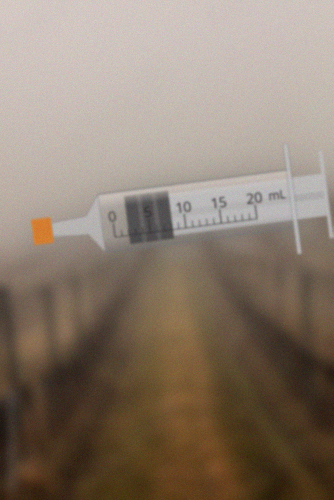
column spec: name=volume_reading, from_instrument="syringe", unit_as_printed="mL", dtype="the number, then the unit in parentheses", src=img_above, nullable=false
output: 2 (mL)
